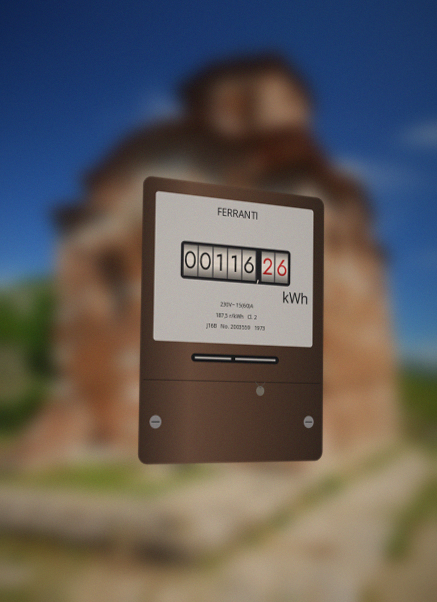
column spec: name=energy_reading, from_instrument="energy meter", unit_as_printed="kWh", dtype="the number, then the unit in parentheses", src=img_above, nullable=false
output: 116.26 (kWh)
